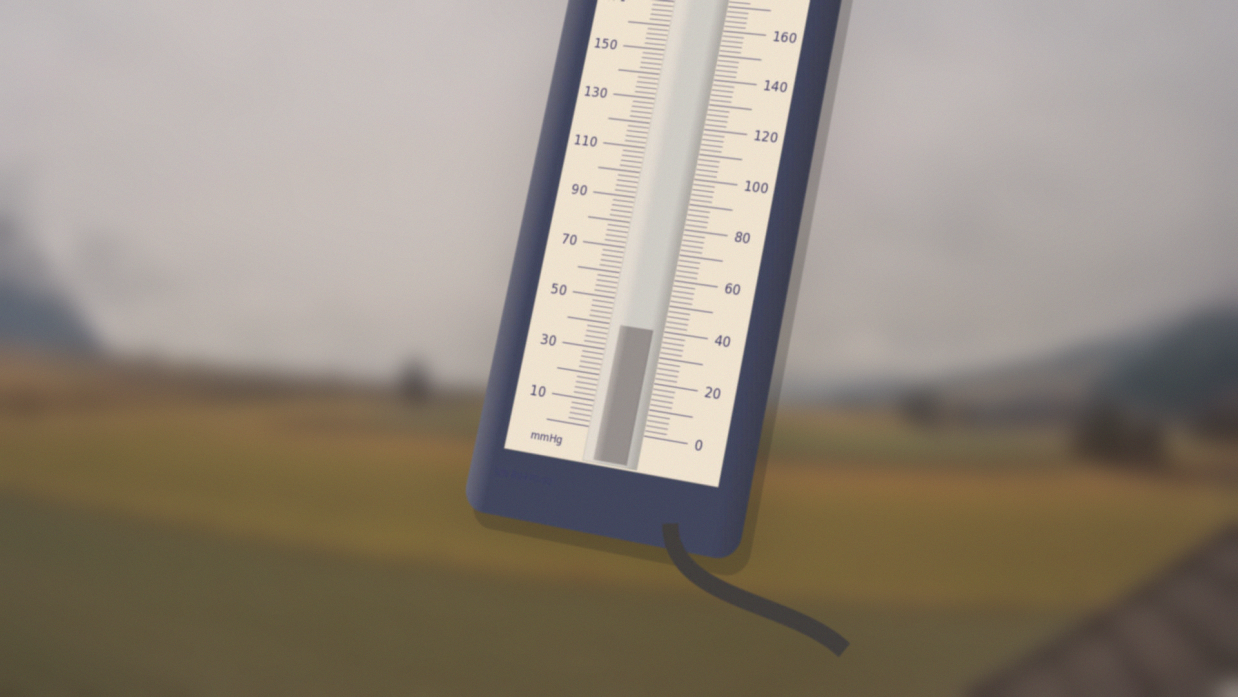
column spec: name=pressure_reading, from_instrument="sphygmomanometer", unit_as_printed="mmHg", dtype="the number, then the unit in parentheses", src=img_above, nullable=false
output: 40 (mmHg)
